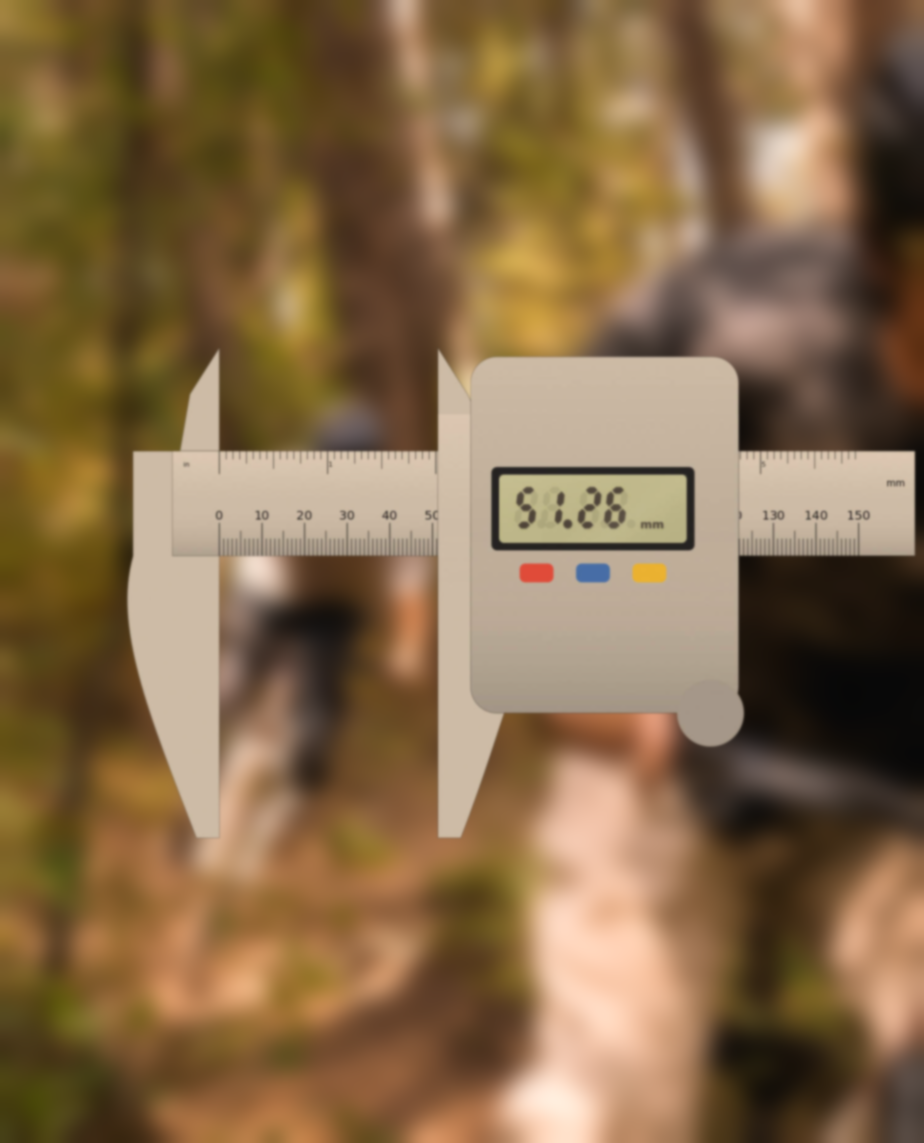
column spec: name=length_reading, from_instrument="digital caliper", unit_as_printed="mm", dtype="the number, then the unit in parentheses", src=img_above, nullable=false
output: 51.26 (mm)
